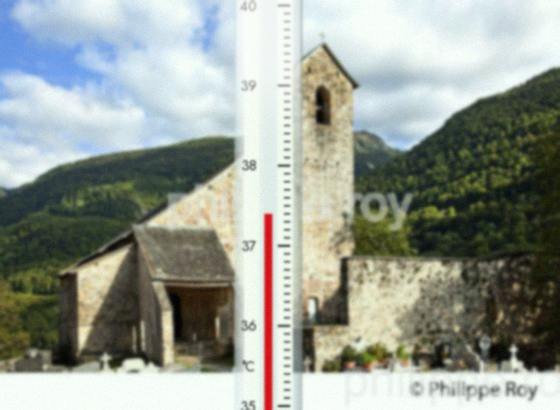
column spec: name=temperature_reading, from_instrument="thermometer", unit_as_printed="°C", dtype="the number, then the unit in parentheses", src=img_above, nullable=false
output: 37.4 (°C)
